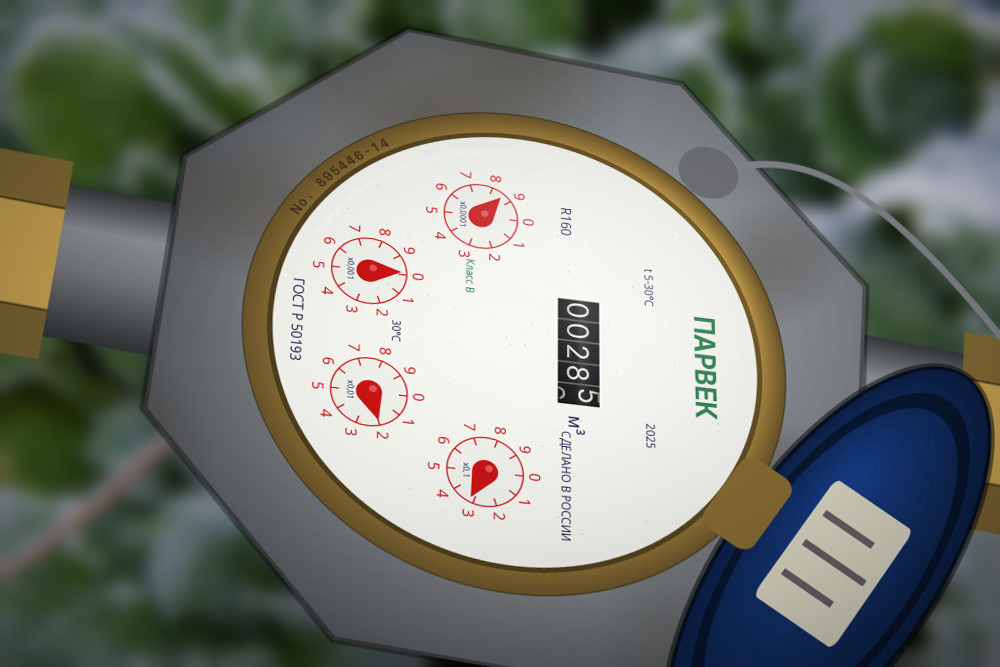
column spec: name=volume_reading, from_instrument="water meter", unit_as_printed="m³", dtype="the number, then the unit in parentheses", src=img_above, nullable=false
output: 285.3198 (m³)
